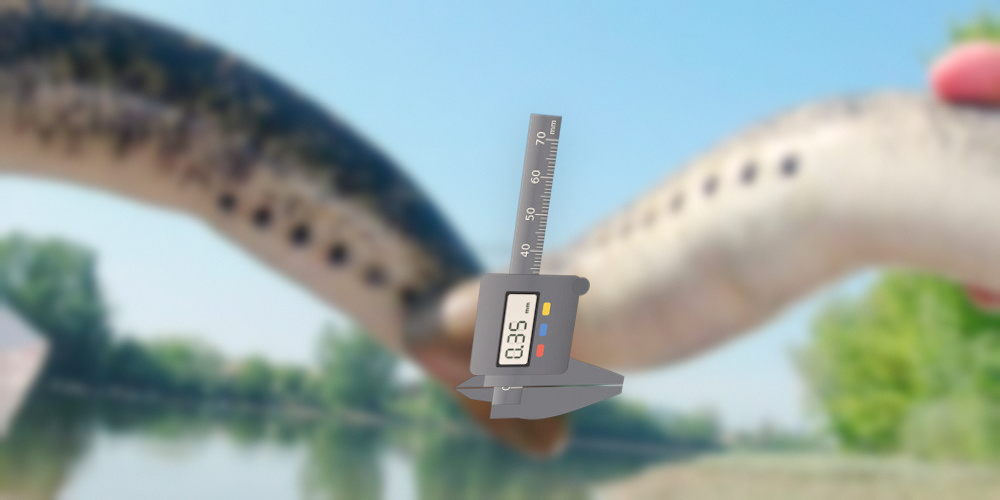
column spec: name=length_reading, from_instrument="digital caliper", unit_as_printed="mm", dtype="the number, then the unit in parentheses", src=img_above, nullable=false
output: 0.35 (mm)
